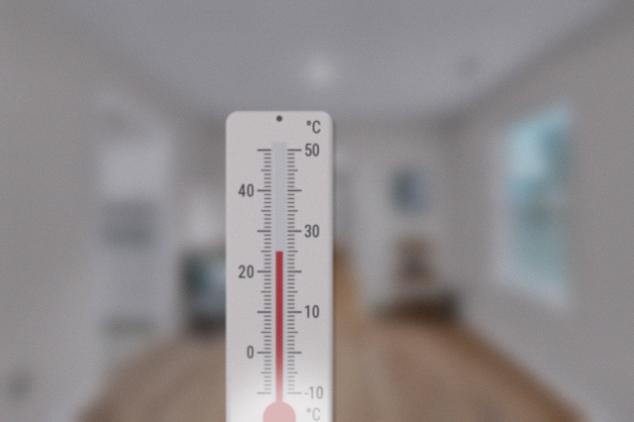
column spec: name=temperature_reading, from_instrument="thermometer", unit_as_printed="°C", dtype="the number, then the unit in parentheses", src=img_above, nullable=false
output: 25 (°C)
